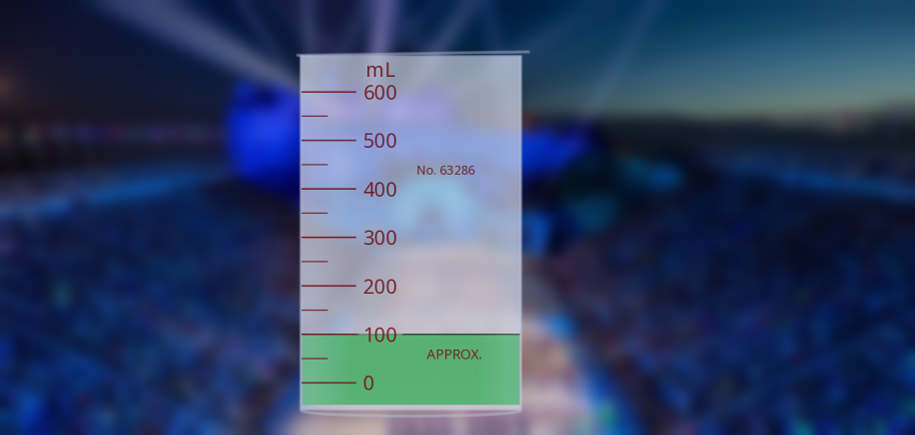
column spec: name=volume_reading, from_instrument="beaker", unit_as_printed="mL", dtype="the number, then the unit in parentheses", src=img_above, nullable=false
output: 100 (mL)
